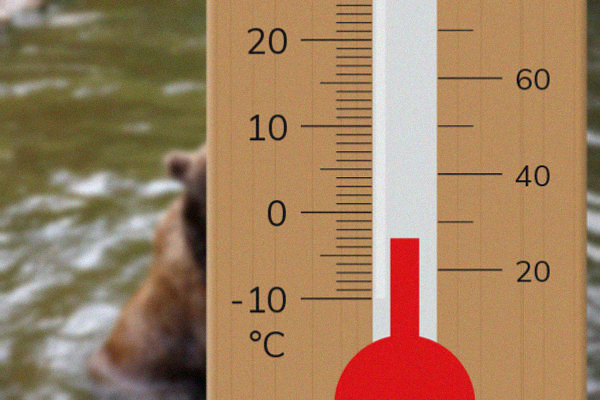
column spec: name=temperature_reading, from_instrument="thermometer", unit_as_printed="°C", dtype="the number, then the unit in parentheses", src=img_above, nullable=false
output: -3 (°C)
